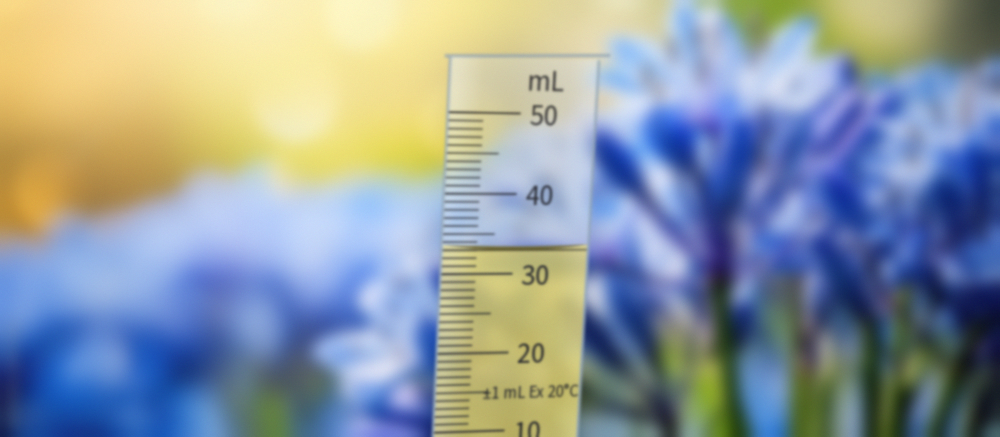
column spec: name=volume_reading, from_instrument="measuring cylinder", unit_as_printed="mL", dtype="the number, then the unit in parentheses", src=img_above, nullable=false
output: 33 (mL)
